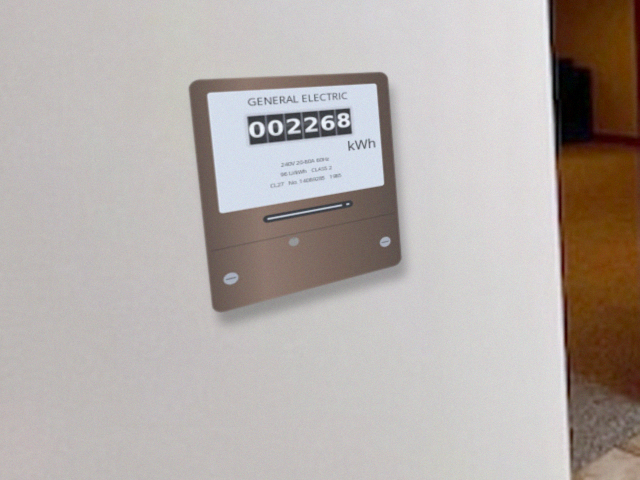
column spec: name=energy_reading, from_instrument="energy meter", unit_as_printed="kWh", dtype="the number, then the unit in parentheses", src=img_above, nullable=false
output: 2268 (kWh)
